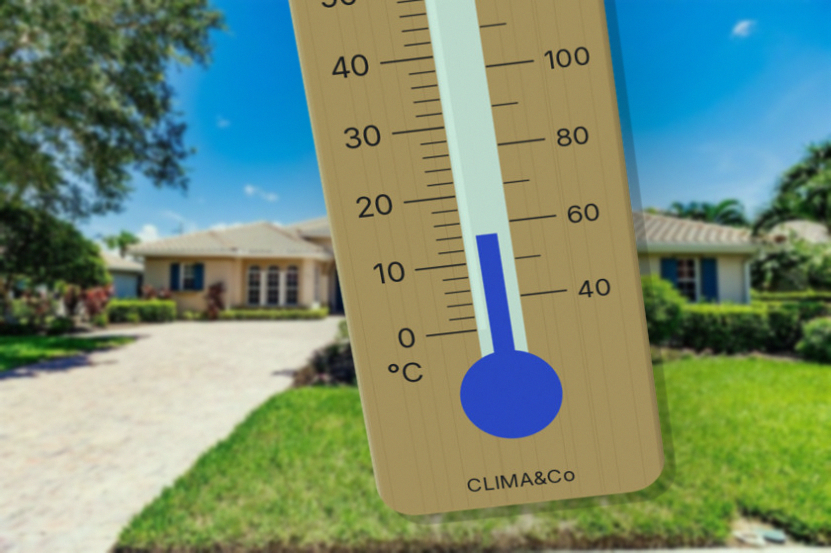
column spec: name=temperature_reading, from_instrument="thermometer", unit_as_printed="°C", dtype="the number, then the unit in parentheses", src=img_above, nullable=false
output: 14 (°C)
